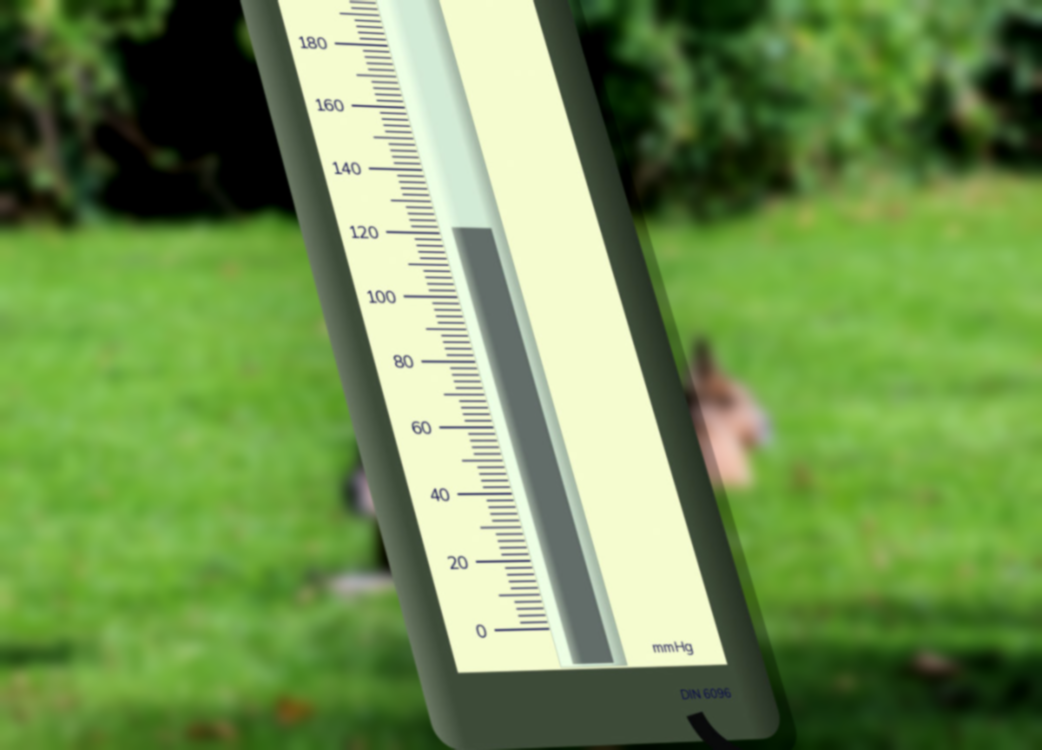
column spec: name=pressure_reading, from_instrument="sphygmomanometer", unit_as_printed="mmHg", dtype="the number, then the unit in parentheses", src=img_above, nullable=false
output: 122 (mmHg)
